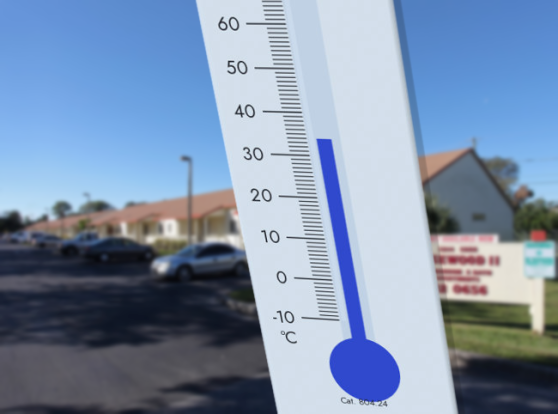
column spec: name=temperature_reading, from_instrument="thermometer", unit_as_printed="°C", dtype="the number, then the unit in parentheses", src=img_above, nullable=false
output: 34 (°C)
